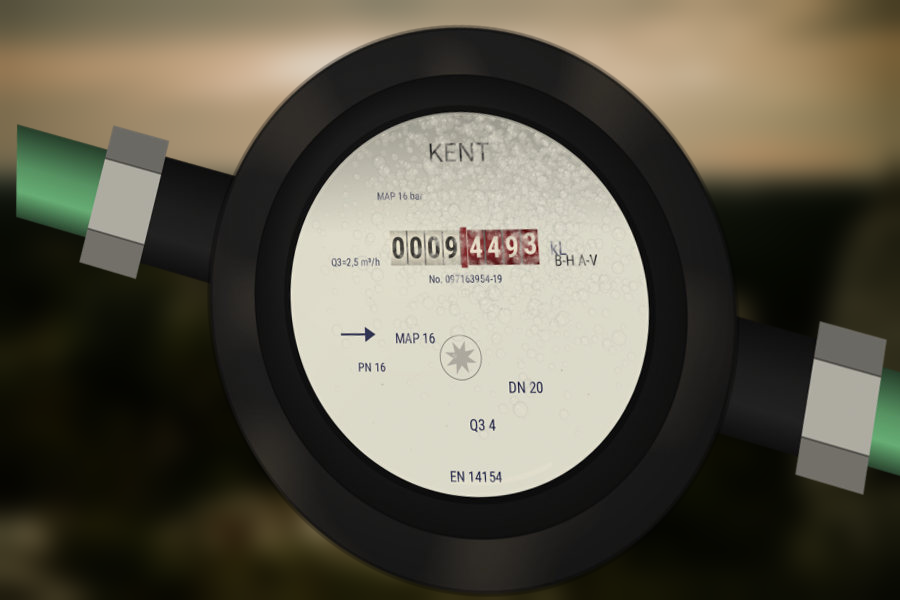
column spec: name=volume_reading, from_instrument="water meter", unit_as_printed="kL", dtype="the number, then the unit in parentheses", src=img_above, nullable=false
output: 9.4493 (kL)
